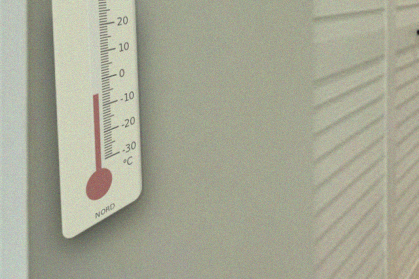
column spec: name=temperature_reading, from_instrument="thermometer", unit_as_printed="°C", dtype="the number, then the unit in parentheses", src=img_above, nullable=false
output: -5 (°C)
